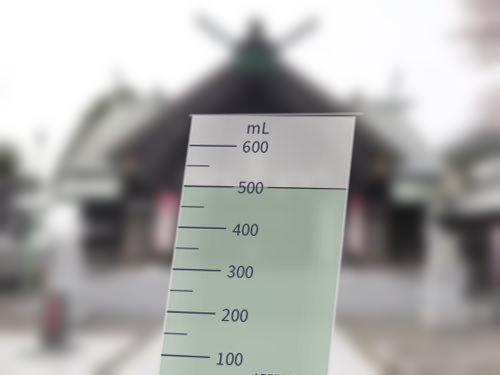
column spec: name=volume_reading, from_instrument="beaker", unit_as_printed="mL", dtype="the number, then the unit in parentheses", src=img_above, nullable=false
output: 500 (mL)
